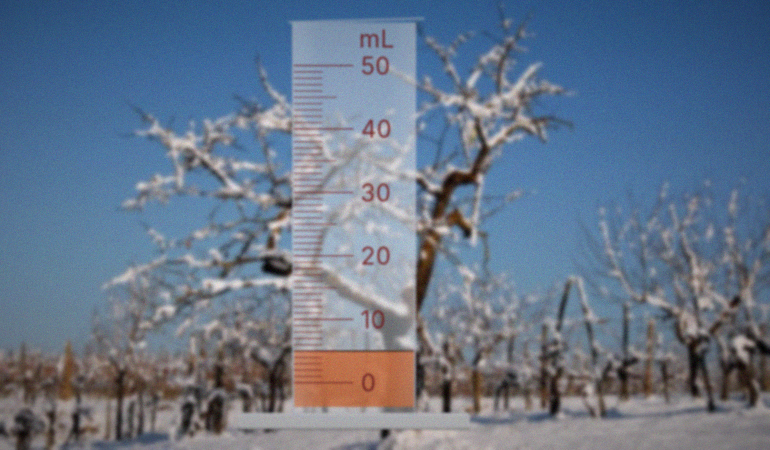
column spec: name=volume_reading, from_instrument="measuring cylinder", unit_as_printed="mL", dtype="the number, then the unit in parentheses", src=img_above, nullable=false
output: 5 (mL)
